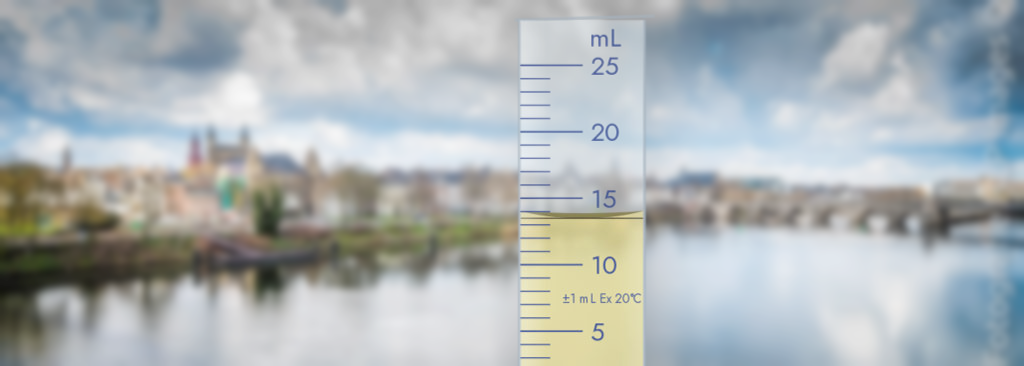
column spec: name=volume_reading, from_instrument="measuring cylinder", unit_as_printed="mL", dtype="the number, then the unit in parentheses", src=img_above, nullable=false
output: 13.5 (mL)
